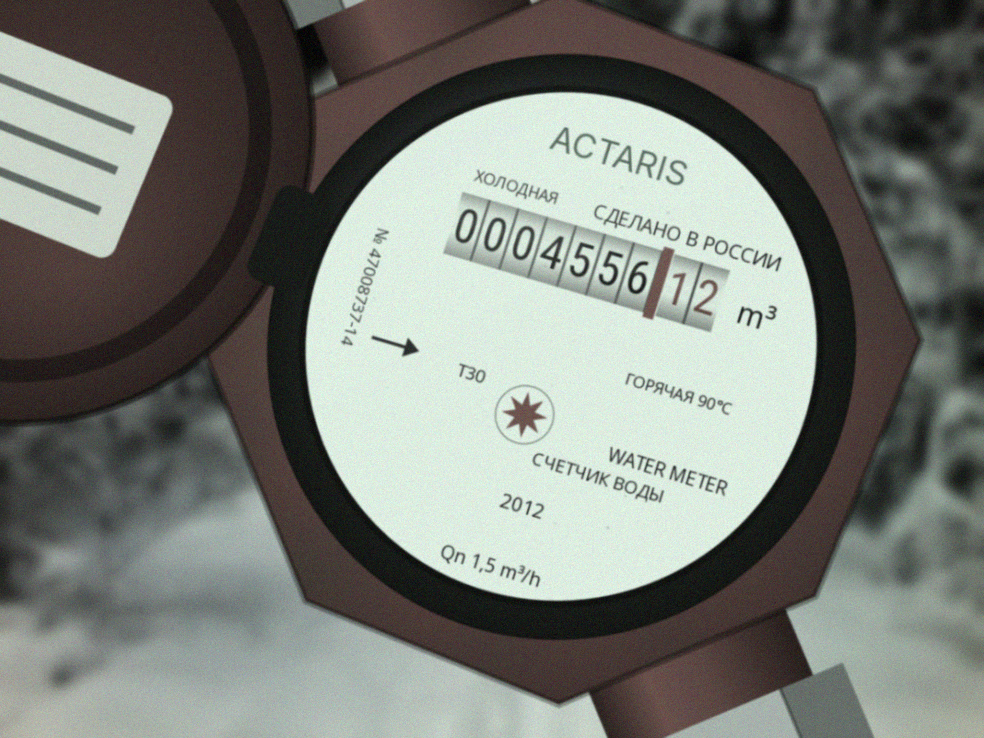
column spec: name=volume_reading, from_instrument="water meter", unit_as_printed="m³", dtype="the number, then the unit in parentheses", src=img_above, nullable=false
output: 4556.12 (m³)
